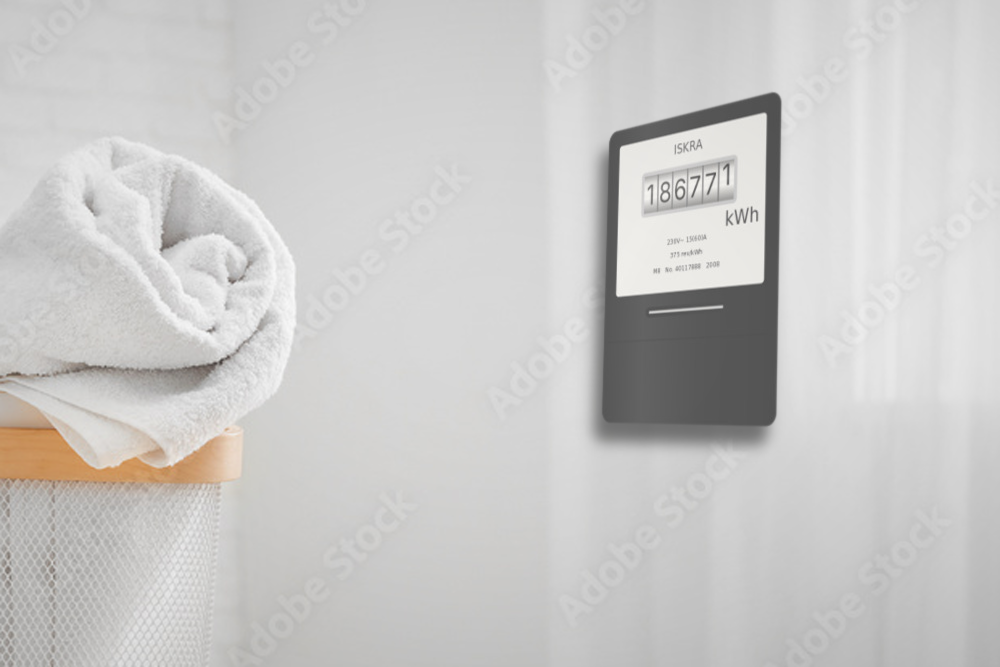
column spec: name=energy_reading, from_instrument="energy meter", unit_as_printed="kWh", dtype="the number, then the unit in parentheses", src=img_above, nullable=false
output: 186771 (kWh)
